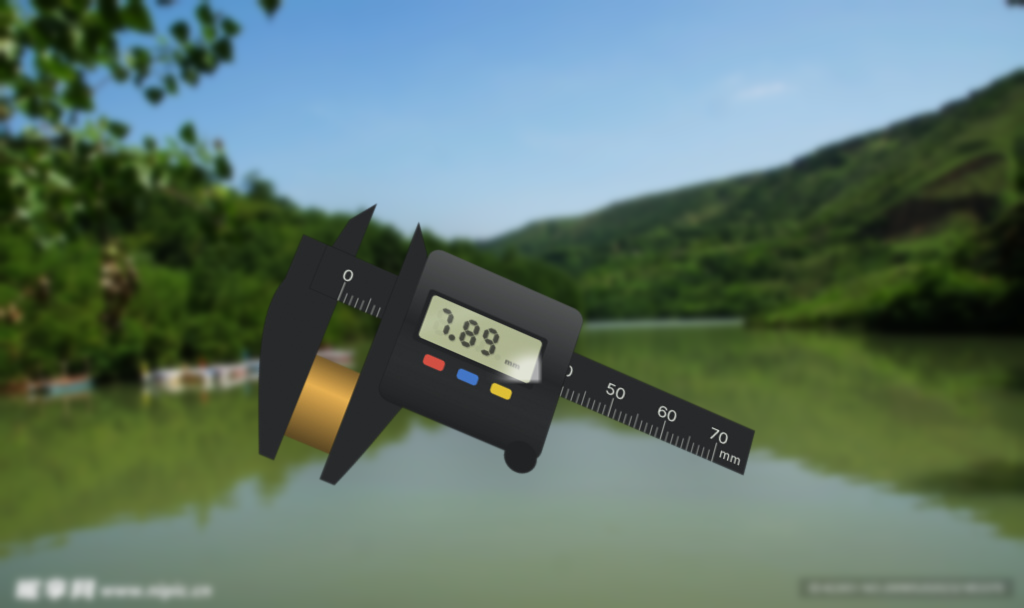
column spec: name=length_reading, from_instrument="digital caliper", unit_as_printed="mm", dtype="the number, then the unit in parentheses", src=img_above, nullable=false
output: 7.89 (mm)
